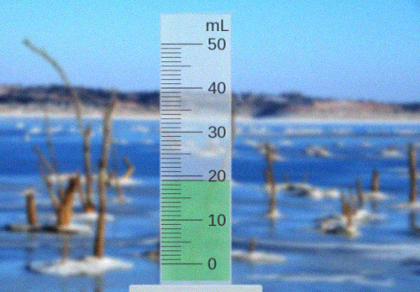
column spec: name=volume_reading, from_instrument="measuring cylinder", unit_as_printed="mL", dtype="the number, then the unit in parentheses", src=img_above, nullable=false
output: 19 (mL)
